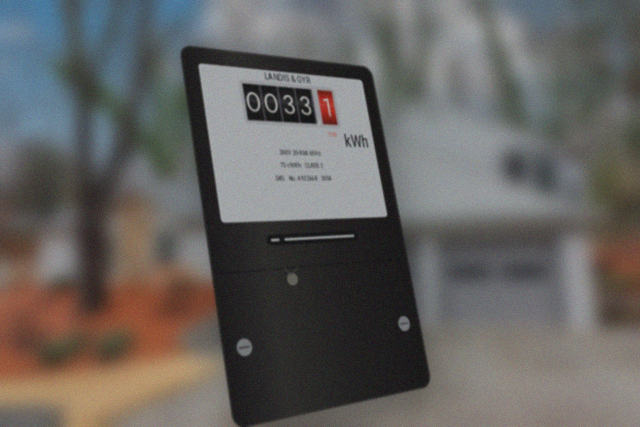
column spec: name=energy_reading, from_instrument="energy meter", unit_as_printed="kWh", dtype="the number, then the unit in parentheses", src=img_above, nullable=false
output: 33.1 (kWh)
